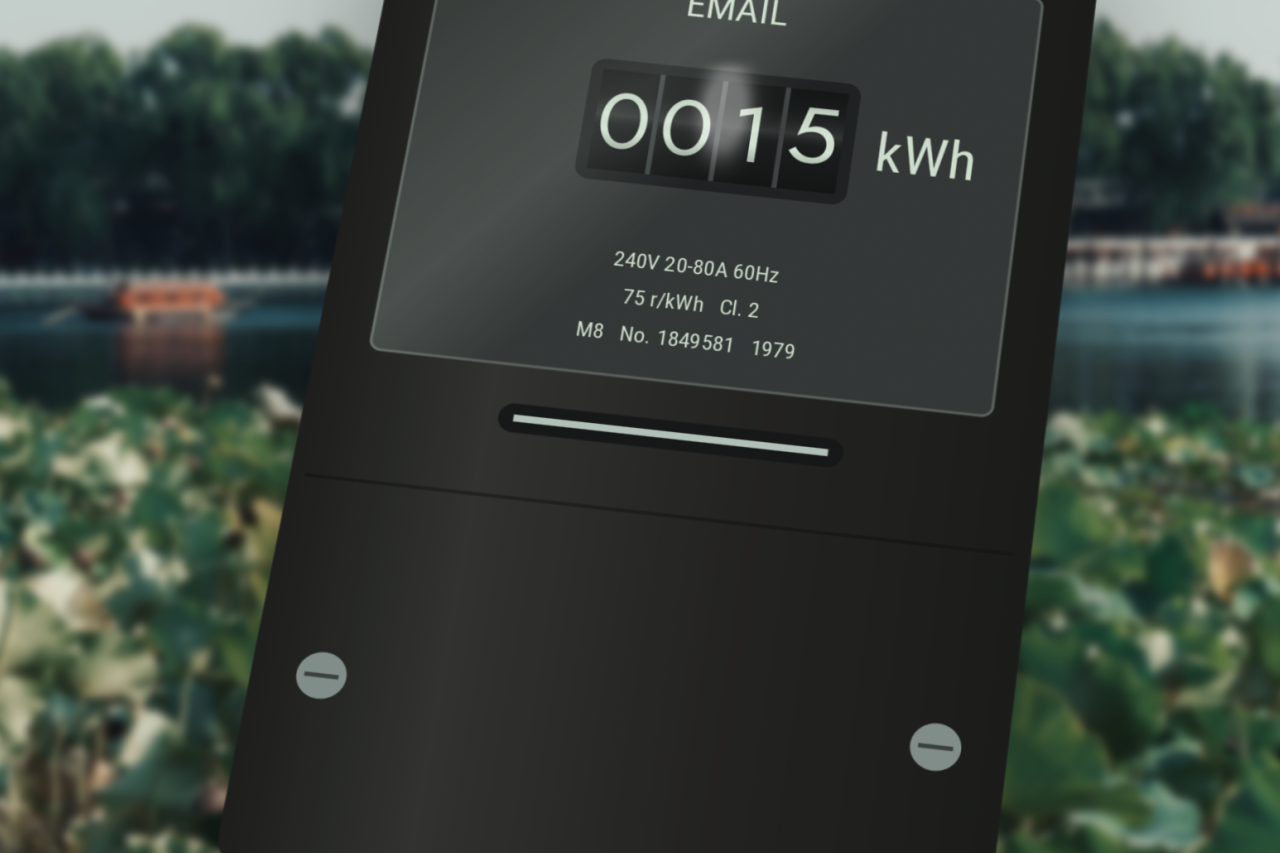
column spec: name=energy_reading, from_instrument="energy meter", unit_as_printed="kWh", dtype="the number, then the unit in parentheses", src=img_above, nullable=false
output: 15 (kWh)
